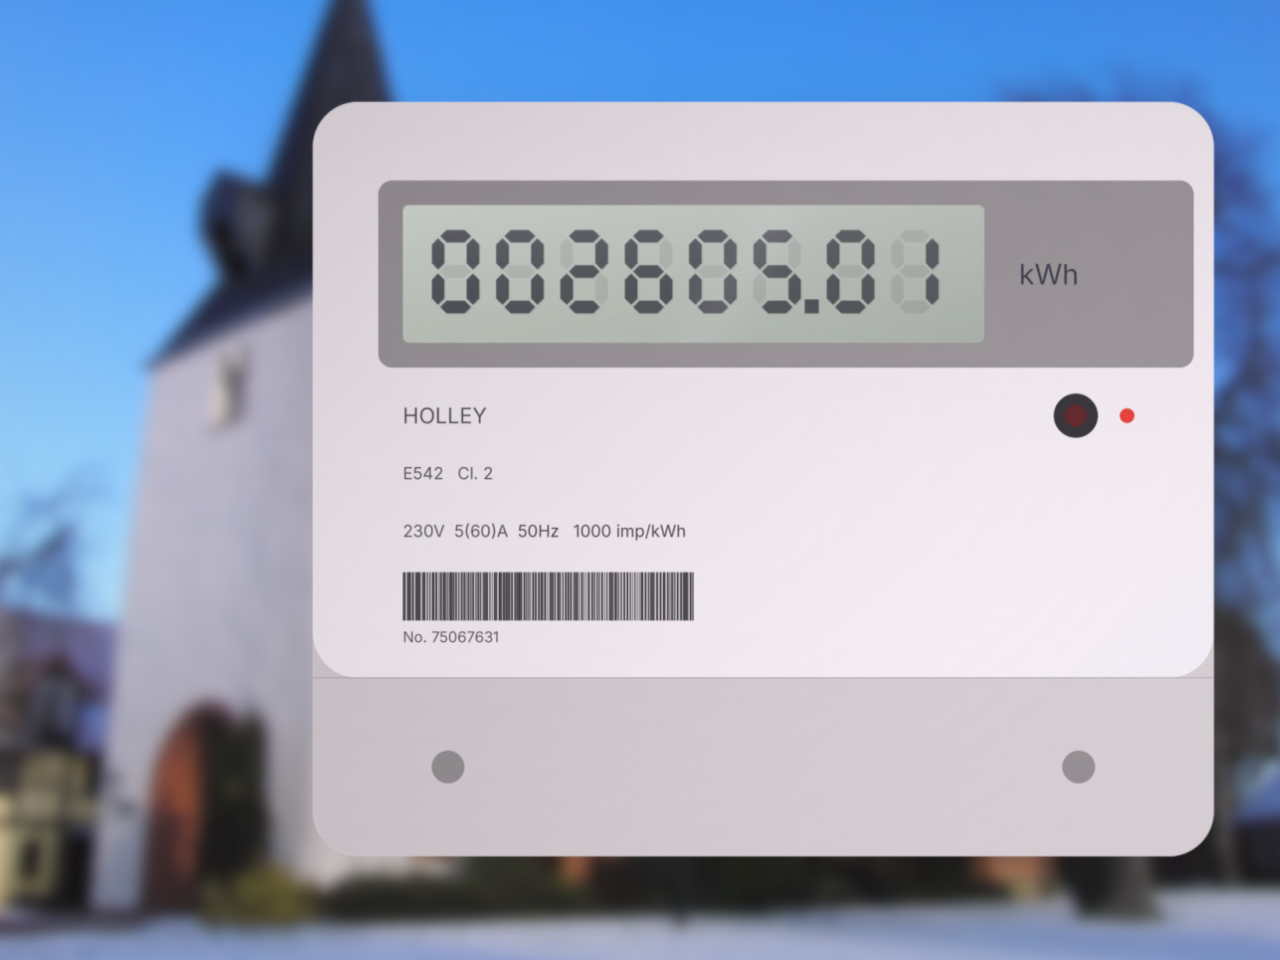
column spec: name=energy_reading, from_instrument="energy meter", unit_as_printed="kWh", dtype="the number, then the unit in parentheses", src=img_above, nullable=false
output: 2605.01 (kWh)
